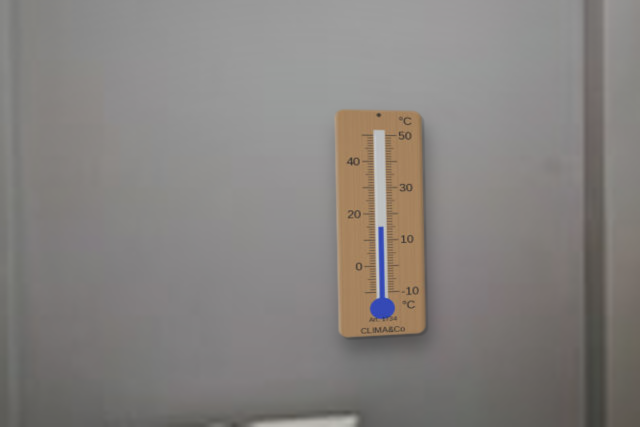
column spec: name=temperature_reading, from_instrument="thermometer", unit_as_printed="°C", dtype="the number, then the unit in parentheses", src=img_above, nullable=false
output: 15 (°C)
